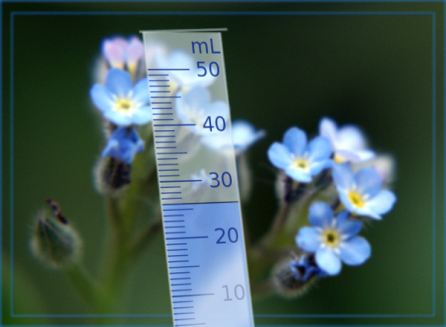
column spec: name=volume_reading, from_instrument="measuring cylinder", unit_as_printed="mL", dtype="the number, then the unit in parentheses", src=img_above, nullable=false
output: 26 (mL)
